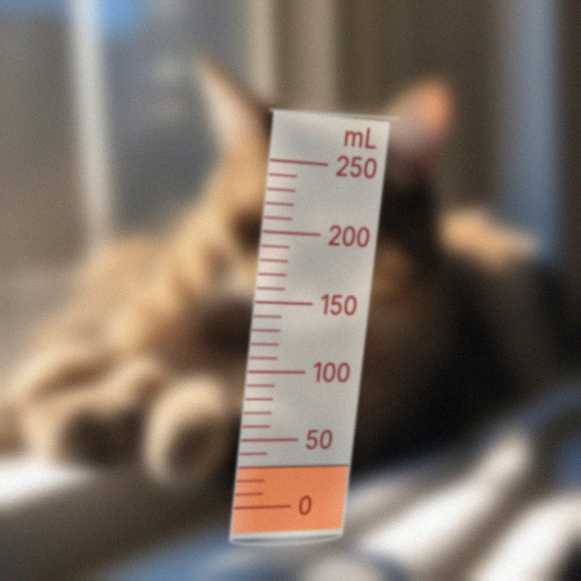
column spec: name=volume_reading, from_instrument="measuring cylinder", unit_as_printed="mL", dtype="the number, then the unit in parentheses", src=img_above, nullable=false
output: 30 (mL)
